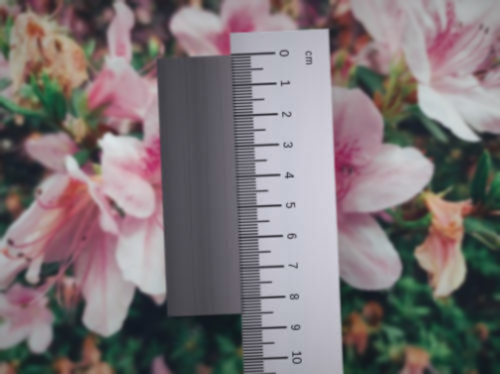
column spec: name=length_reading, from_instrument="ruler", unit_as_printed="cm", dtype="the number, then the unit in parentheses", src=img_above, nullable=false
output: 8.5 (cm)
